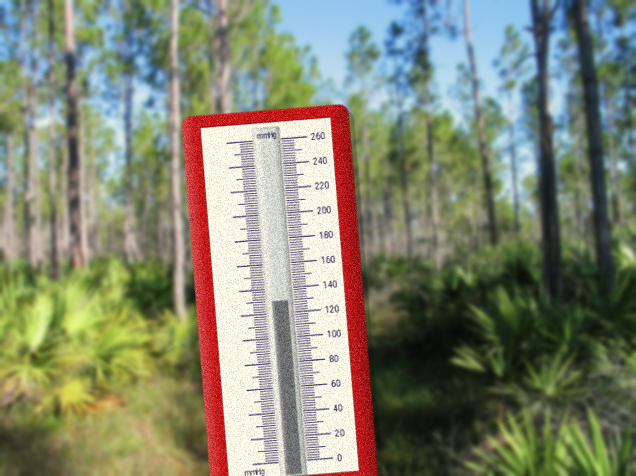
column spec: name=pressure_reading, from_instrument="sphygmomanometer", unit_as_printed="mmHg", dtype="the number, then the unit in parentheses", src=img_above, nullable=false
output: 130 (mmHg)
